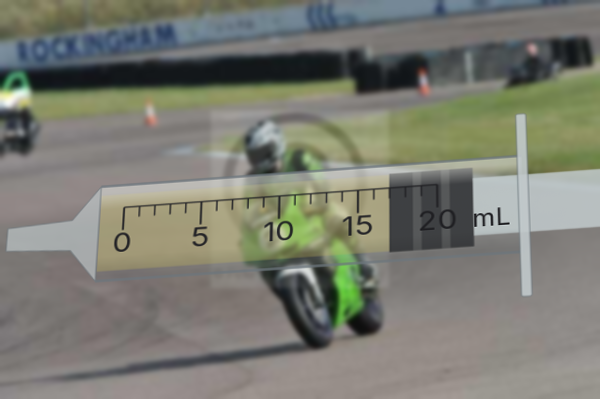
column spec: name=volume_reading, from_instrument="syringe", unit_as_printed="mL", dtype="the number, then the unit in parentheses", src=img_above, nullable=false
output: 17 (mL)
